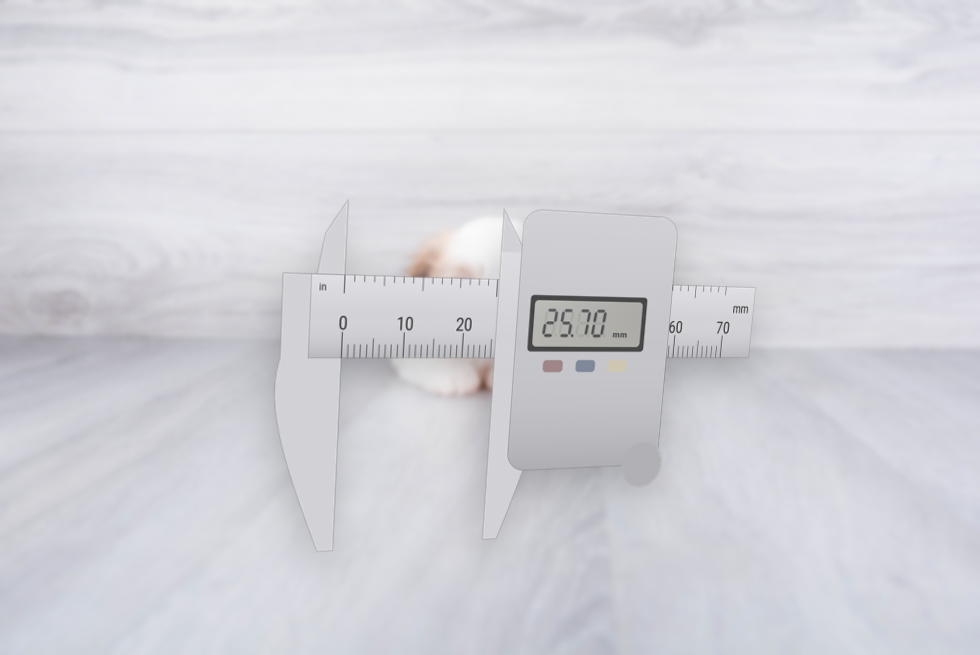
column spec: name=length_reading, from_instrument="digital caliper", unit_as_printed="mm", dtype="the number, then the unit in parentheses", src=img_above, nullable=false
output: 25.70 (mm)
